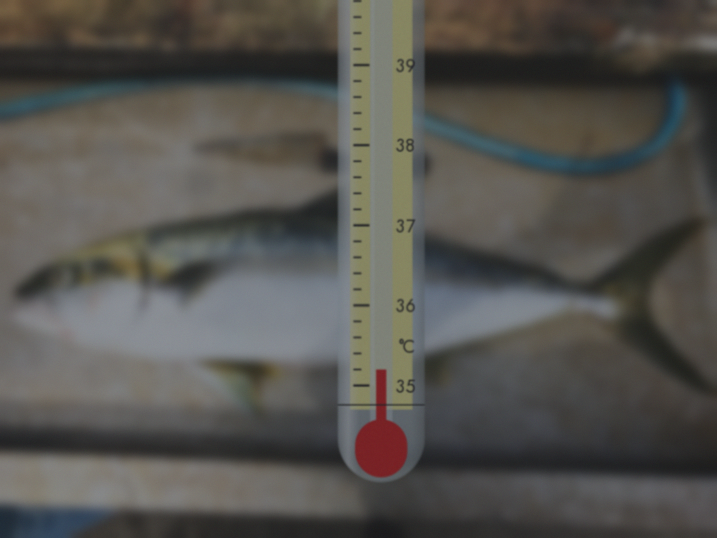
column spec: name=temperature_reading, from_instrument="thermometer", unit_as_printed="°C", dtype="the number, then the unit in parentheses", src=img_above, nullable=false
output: 35.2 (°C)
